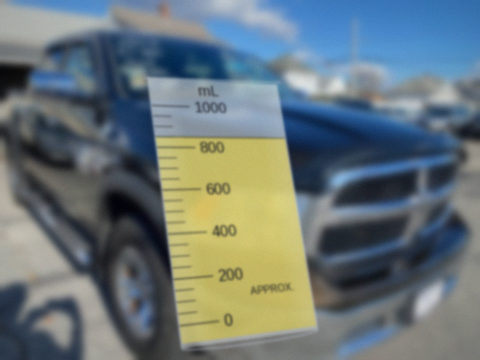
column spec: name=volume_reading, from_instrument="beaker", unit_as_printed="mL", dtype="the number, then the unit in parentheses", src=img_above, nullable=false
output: 850 (mL)
